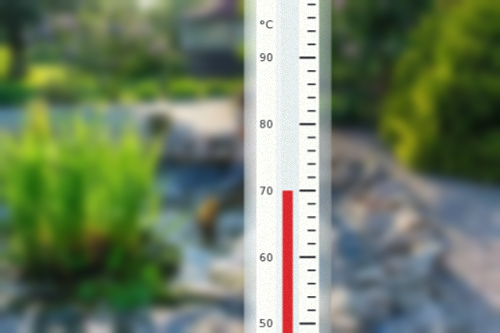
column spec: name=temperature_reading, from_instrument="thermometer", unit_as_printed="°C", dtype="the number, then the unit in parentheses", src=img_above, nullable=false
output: 70 (°C)
